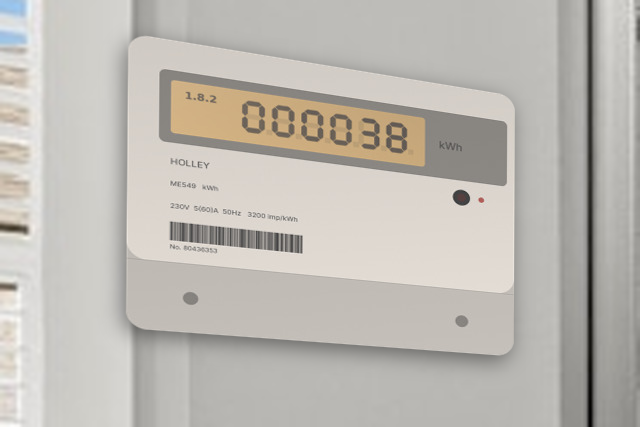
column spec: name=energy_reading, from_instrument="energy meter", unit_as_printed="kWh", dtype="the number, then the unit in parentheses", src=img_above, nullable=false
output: 38 (kWh)
